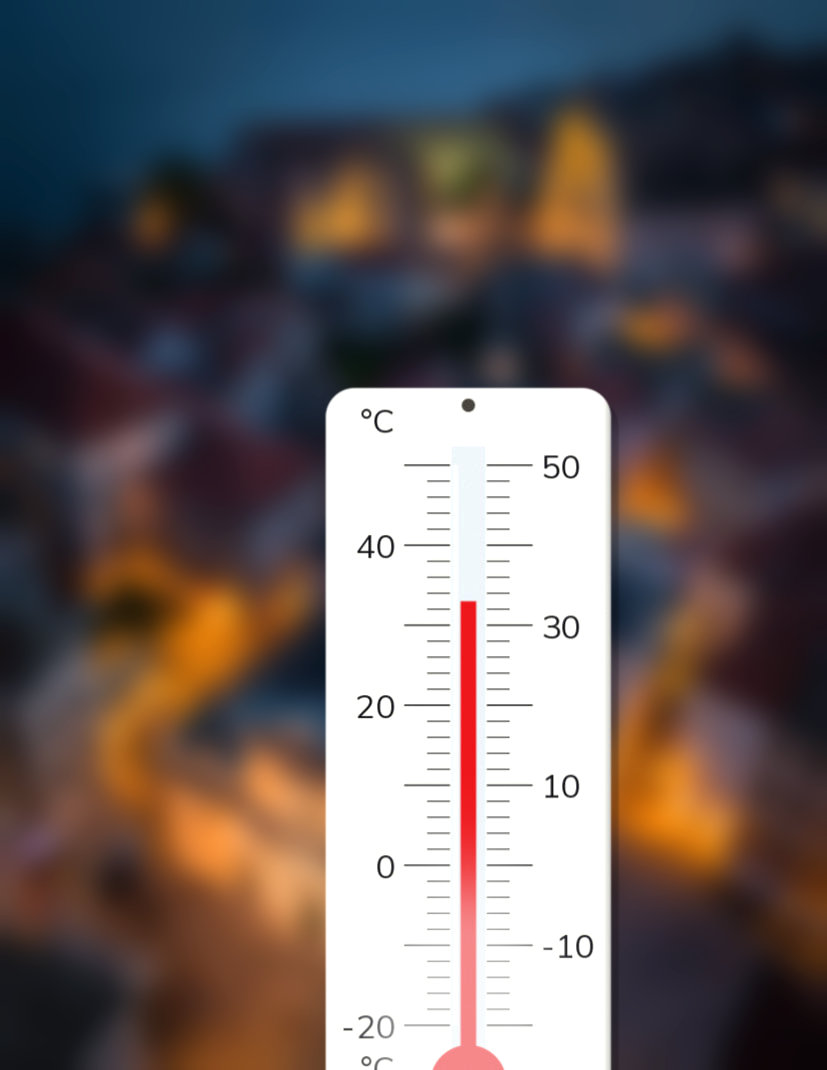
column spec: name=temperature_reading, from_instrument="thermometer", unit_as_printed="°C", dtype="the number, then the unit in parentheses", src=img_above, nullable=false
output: 33 (°C)
